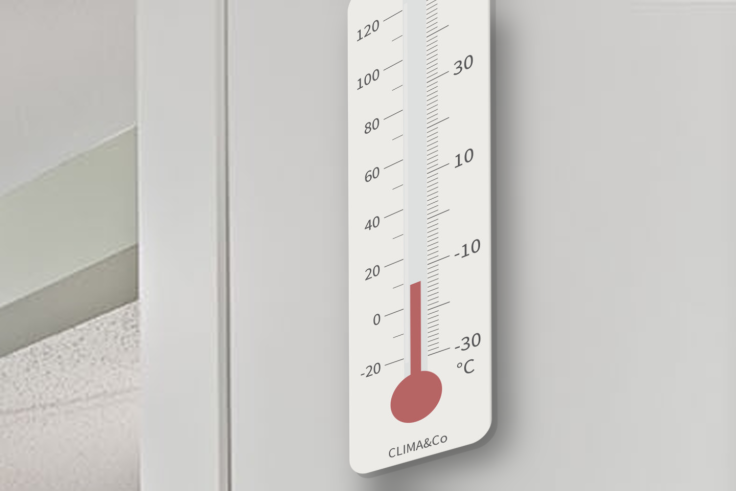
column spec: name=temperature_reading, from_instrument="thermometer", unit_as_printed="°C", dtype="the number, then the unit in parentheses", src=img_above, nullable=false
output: -13 (°C)
